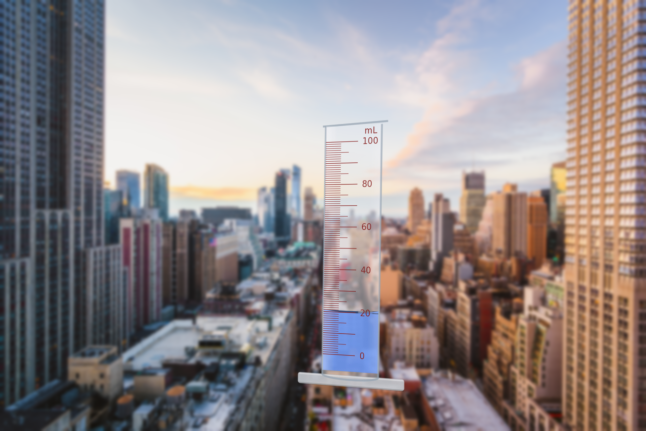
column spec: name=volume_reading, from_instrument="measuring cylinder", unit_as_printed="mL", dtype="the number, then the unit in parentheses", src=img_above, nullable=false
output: 20 (mL)
